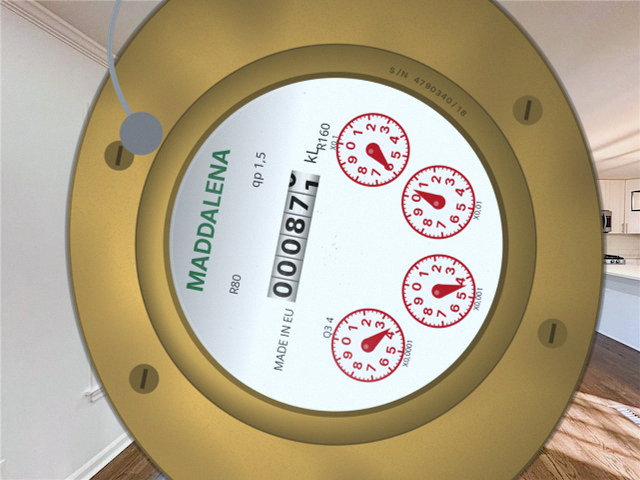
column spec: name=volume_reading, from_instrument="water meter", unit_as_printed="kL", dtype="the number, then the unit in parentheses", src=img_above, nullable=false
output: 870.6043 (kL)
